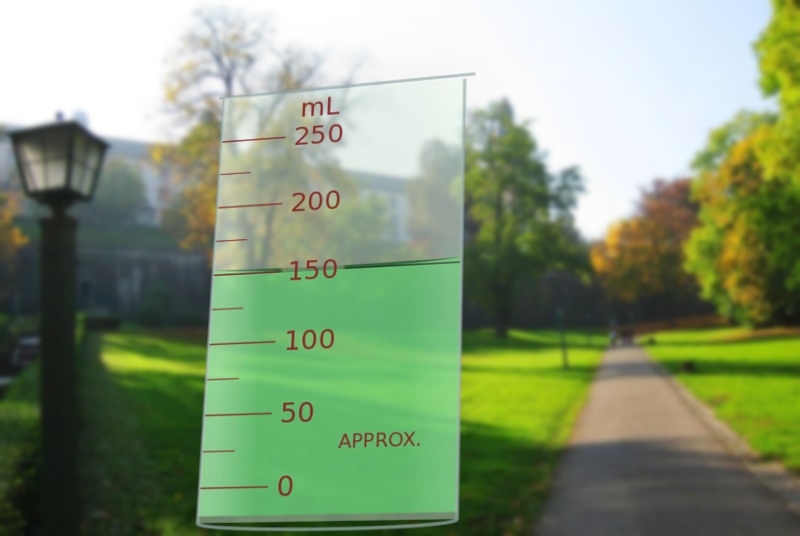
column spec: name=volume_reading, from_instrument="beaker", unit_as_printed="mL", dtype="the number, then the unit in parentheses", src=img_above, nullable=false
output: 150 (mL)
